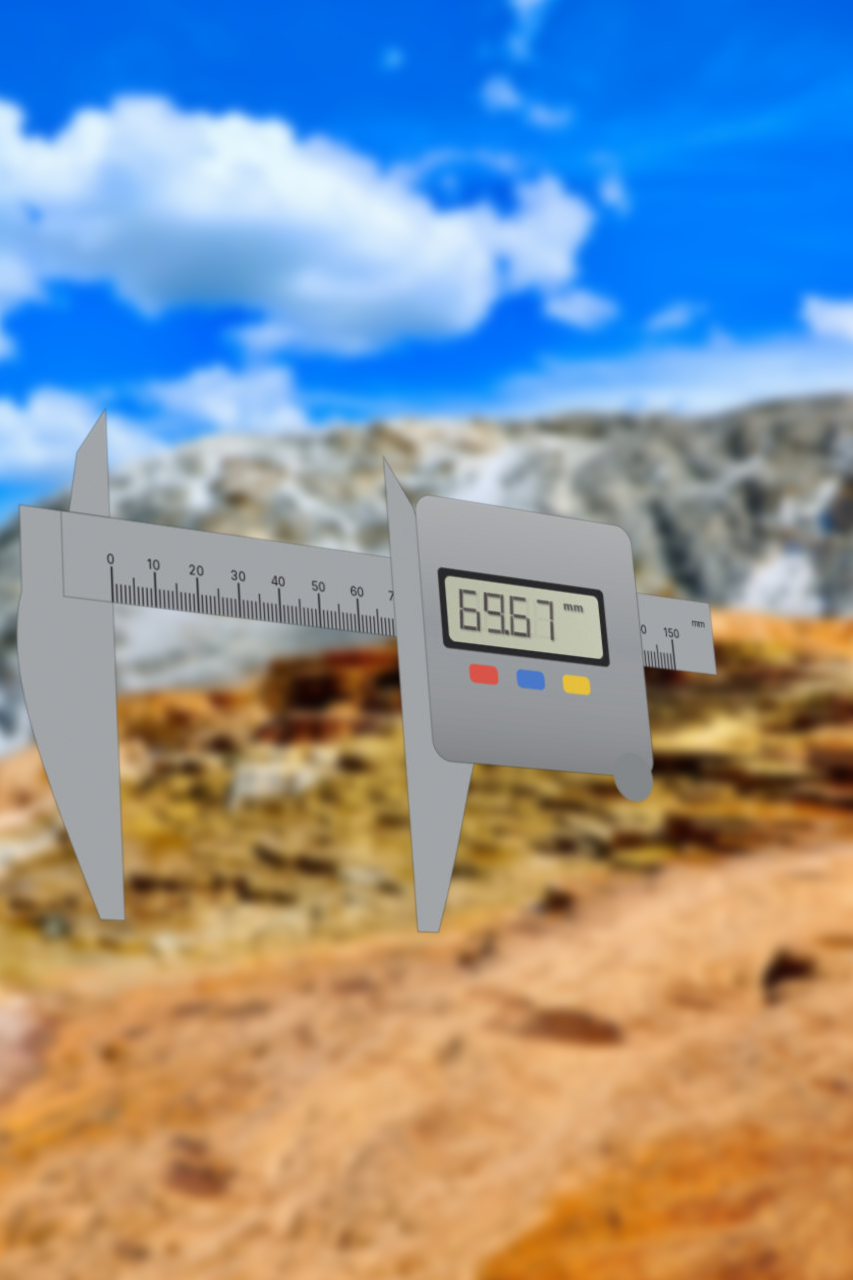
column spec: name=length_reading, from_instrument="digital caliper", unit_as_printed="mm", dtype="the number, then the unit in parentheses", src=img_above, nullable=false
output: 69.67 (mm)
